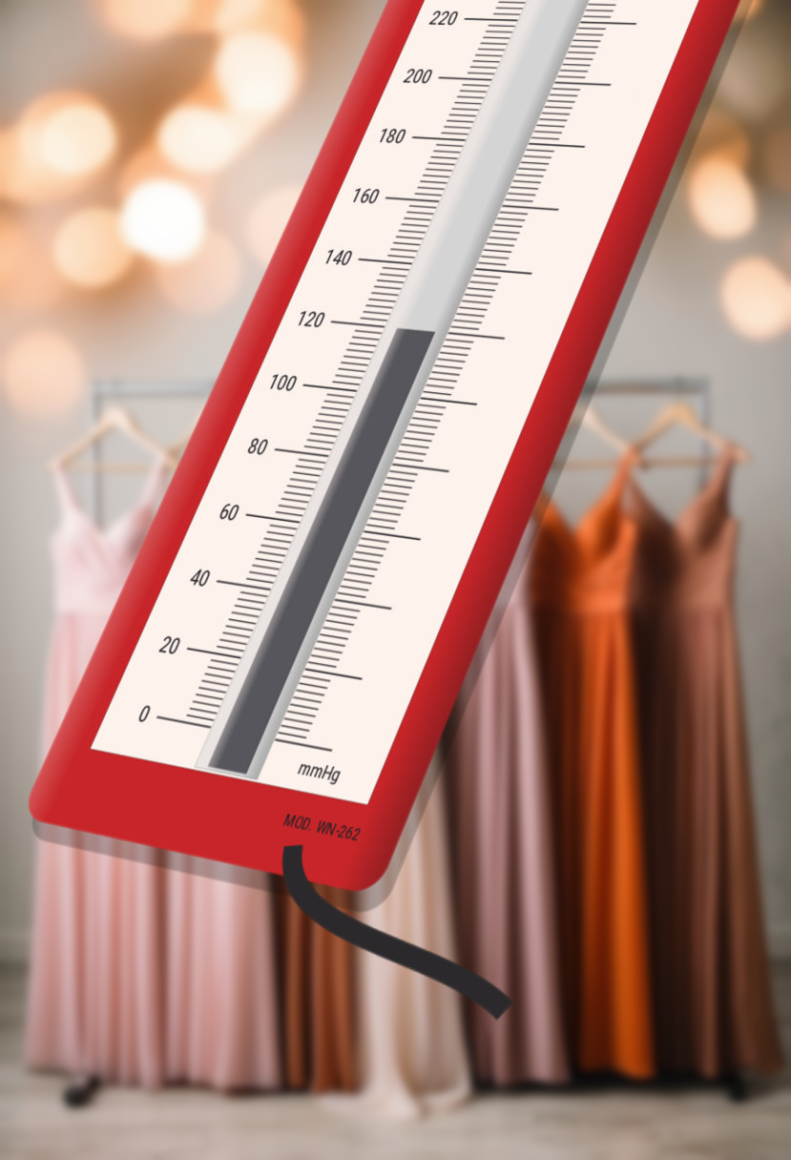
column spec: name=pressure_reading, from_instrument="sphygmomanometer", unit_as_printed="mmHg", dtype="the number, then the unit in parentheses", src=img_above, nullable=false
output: 120 (mmHg)
